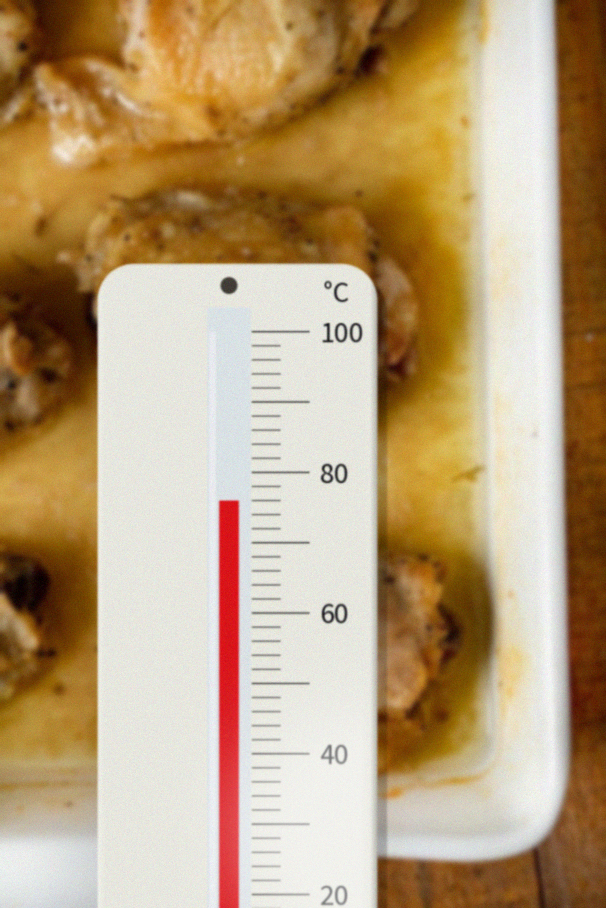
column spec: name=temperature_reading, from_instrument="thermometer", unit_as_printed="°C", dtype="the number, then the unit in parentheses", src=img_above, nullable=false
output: 76 (°C)
